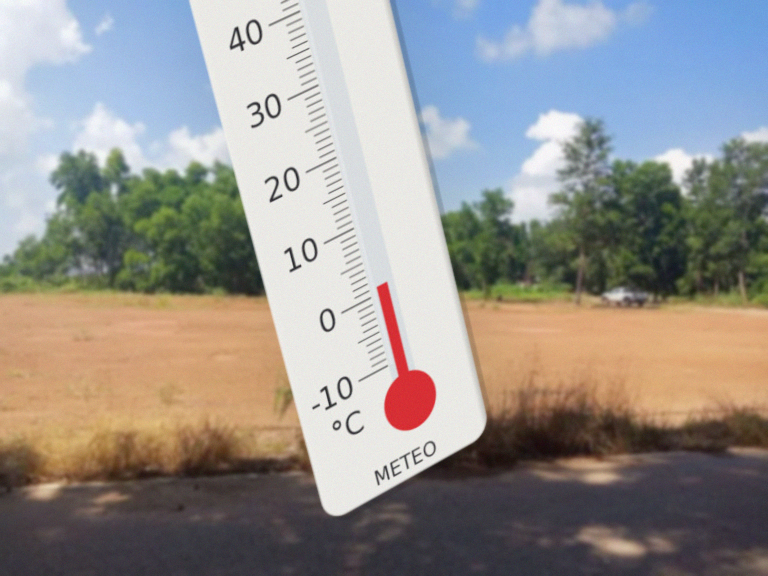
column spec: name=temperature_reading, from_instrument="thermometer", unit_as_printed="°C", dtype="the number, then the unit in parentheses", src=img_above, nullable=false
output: 1 (°C)
